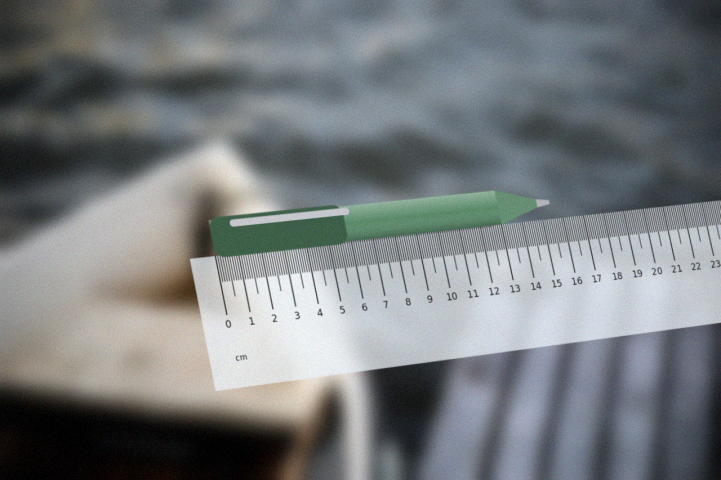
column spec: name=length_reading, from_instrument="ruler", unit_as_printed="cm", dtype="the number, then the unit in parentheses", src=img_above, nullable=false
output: 15.5 (cm)
